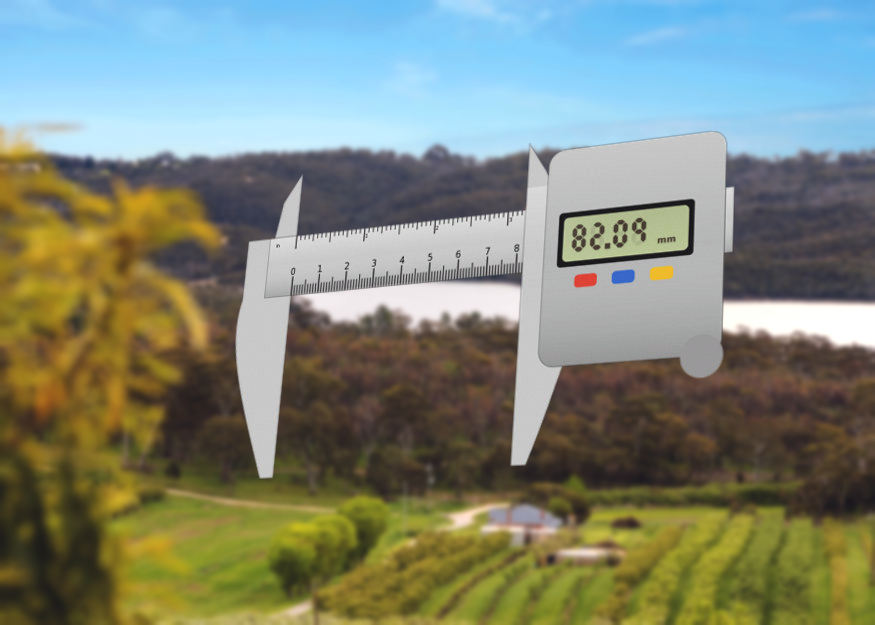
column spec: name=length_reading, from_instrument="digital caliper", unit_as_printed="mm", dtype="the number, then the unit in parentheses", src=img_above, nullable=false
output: 82.09 (mm)
